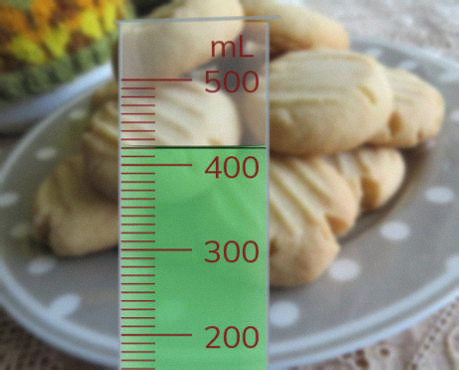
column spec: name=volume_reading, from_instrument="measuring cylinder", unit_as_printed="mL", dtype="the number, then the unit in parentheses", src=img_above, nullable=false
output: 420 (mL)
